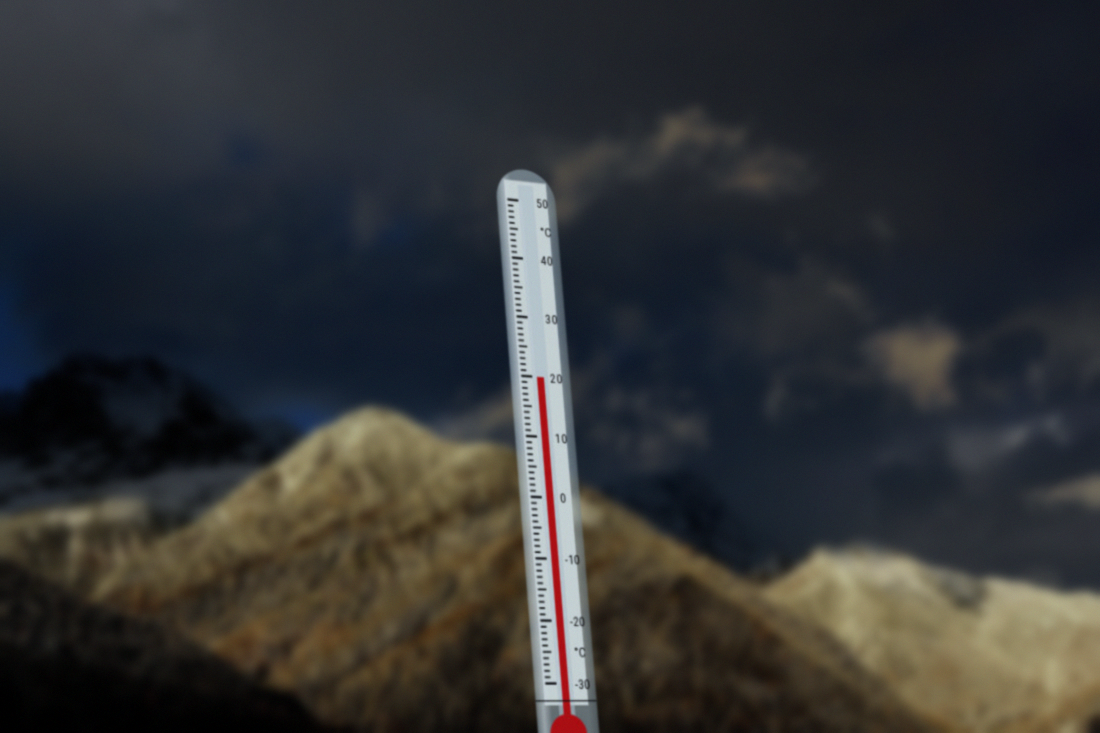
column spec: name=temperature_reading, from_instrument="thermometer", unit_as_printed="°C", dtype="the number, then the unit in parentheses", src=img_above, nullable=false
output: 20 (°C)
